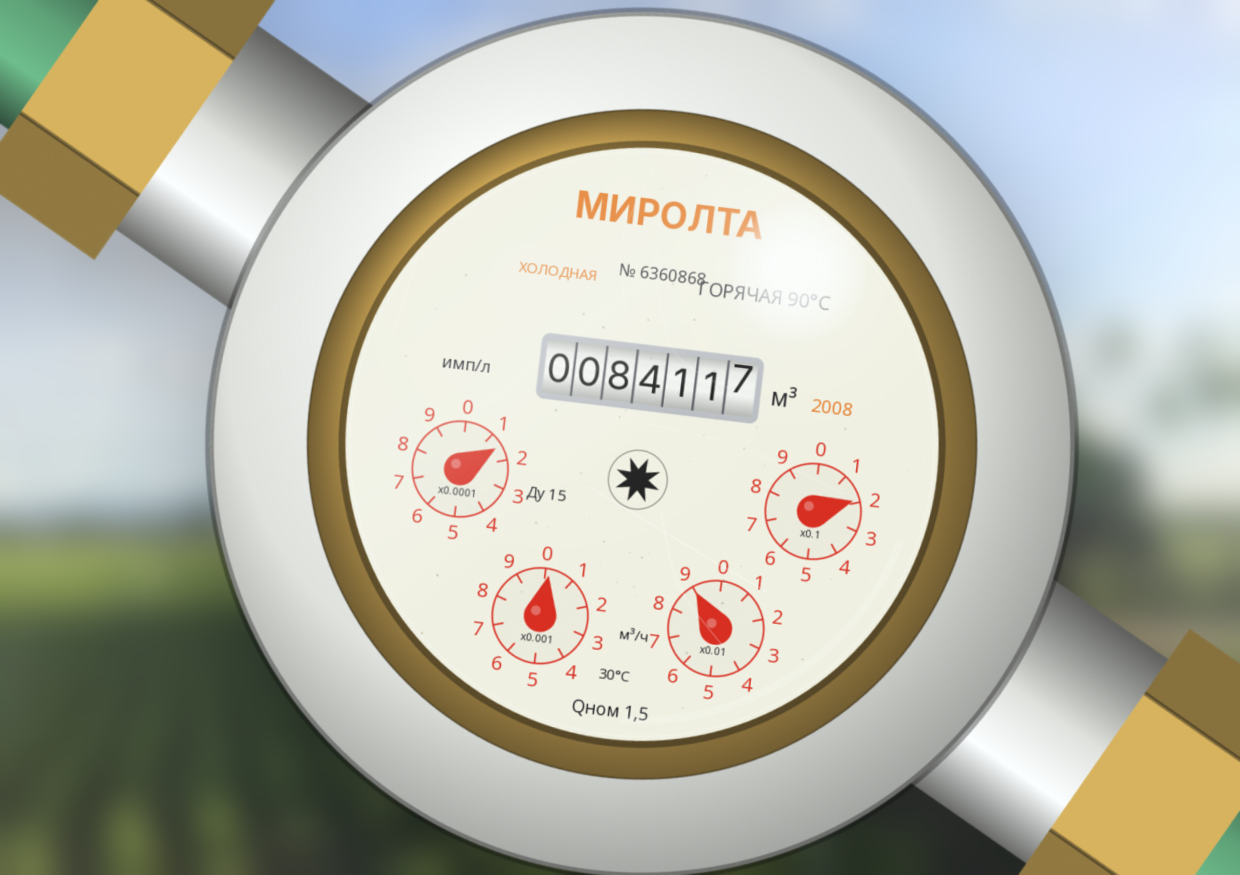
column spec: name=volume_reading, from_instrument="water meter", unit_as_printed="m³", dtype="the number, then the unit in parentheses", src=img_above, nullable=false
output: 84117.1901 (m³)
